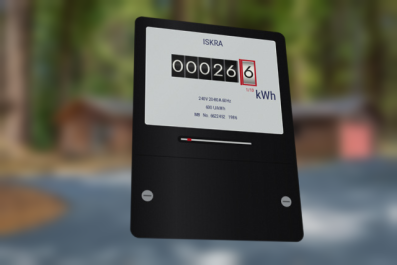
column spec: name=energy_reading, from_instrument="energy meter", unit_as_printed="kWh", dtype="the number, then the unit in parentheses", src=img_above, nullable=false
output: 26.6 (kWh)
